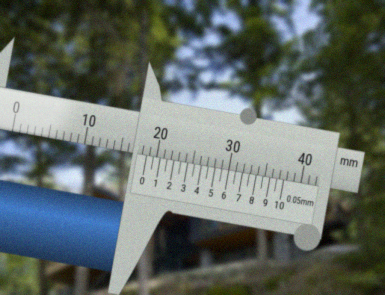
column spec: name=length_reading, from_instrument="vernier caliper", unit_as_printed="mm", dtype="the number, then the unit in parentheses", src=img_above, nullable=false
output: 18.6 (mm)
